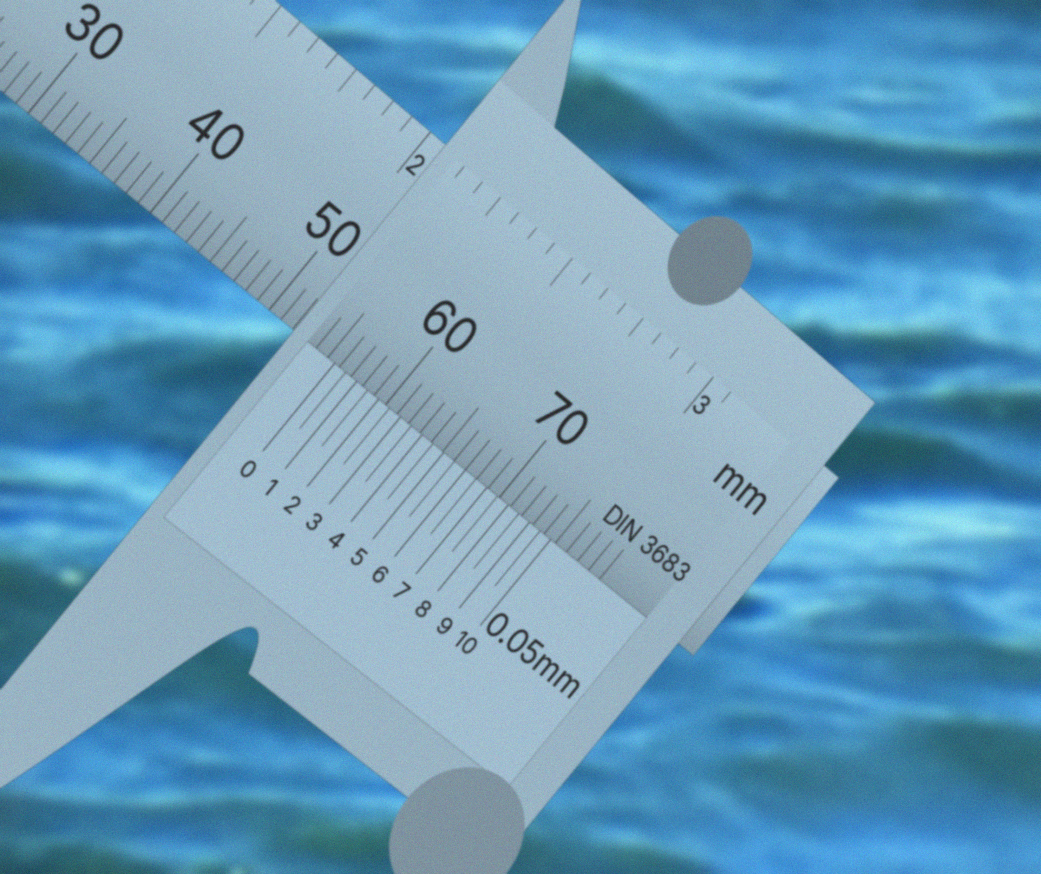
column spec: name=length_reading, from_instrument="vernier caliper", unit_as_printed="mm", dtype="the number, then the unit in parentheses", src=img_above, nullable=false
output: 55.6 (mm)
